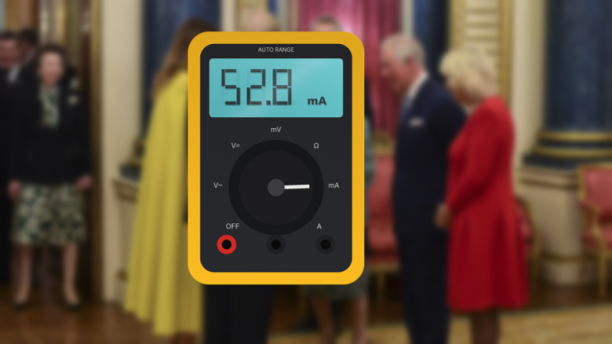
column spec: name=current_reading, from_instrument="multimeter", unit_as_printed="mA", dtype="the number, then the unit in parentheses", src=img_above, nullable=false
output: 52.8 (mA)
